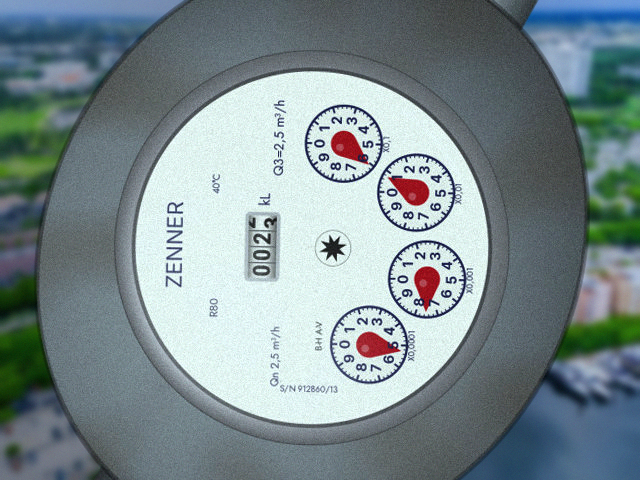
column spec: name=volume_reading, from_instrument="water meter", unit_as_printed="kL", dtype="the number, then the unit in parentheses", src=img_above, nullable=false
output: 22.6075 (kL)
